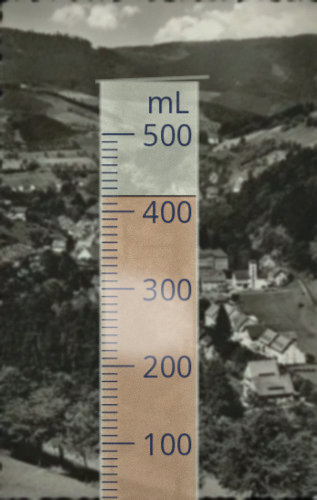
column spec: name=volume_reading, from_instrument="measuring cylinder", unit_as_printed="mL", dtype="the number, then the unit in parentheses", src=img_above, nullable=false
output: 420 (mL)
